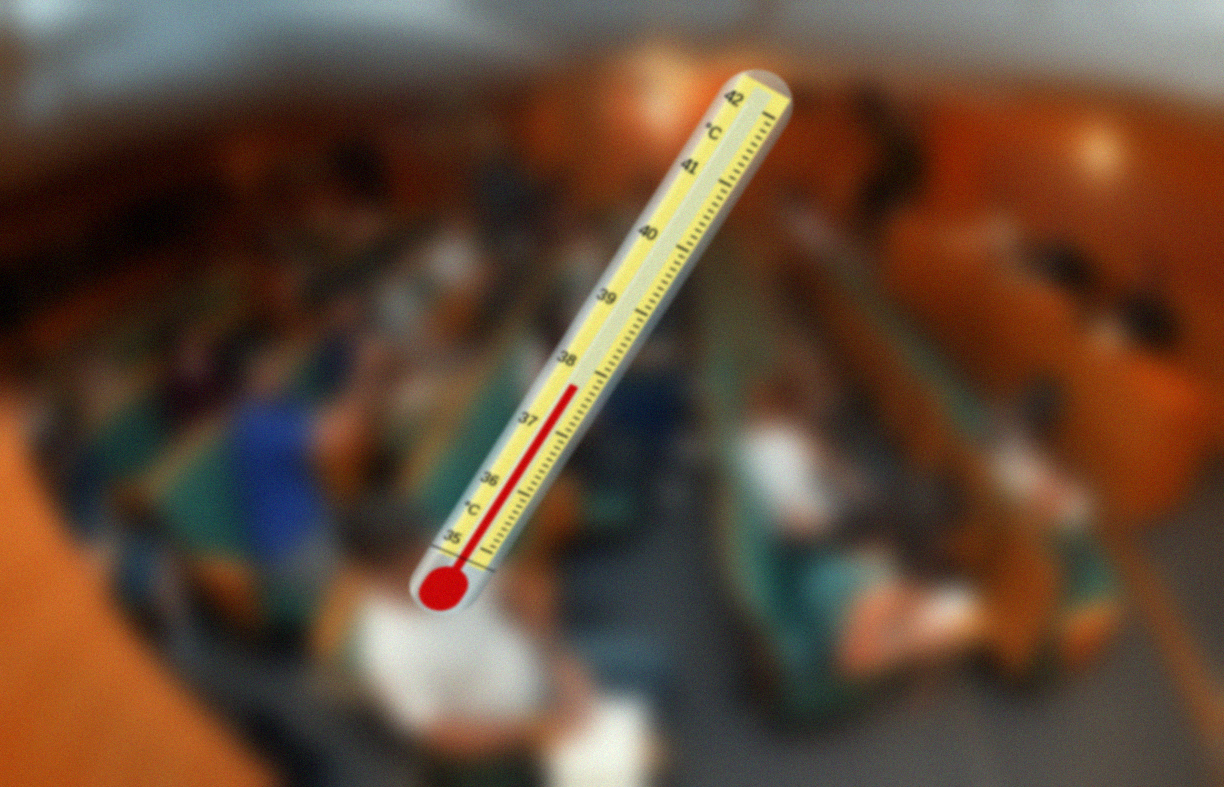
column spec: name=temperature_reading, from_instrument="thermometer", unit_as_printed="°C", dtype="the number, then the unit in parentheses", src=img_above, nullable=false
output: 37.7 (°C)
